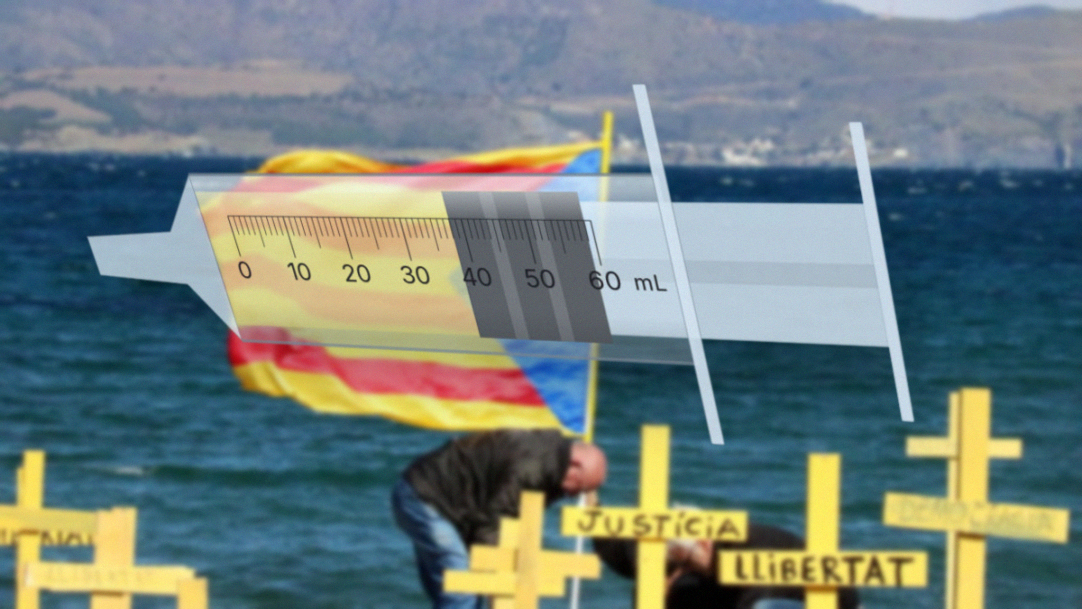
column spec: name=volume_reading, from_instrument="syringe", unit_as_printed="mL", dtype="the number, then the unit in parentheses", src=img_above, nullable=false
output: 38 (mL)
